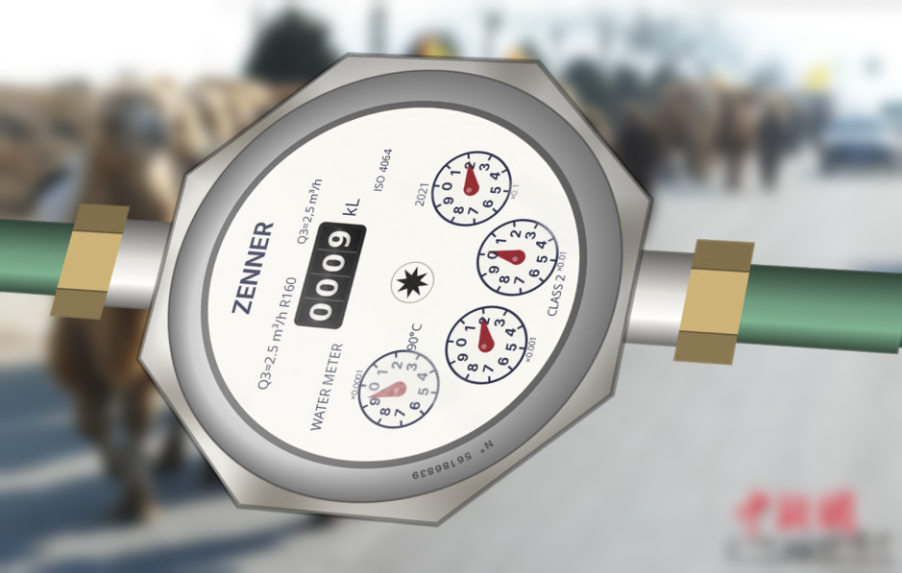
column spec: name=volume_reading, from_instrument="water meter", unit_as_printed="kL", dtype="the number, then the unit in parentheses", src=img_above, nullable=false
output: 9.2019 (kL)
